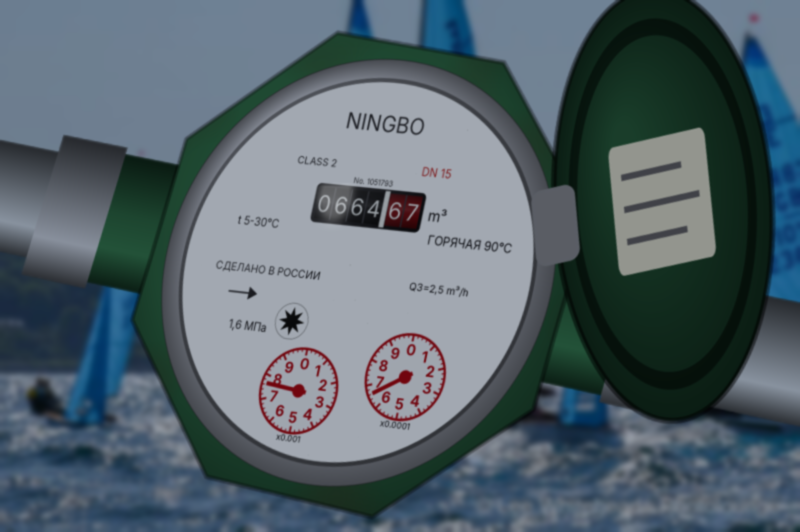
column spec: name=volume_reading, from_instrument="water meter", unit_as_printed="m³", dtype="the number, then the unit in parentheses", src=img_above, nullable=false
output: 664.6776 (m³)
